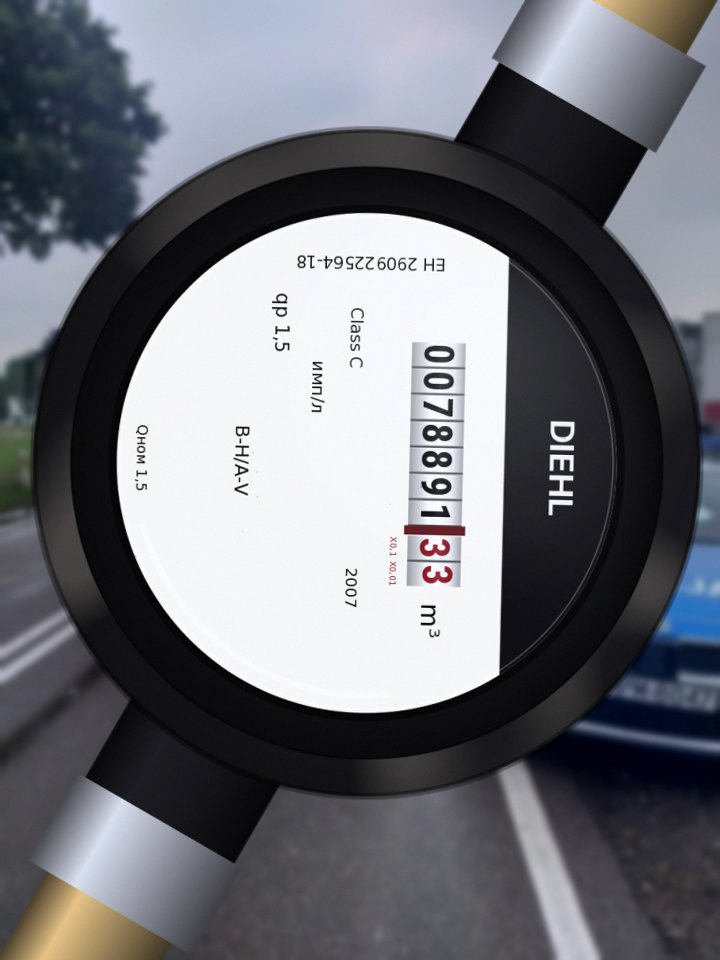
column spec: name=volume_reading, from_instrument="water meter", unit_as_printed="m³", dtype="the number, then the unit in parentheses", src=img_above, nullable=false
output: 78891.33 (m³)
